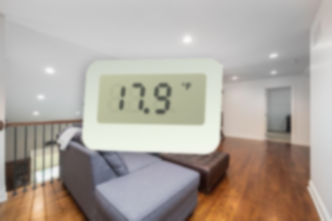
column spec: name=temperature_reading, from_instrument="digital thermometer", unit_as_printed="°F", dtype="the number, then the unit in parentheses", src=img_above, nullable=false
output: 17.9 (°F)
